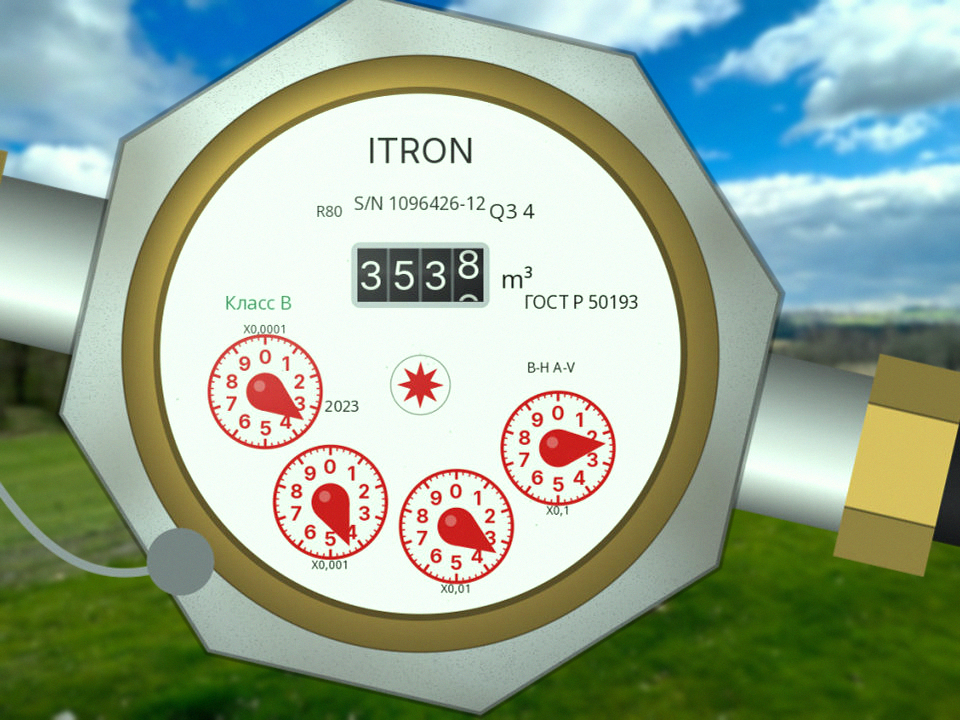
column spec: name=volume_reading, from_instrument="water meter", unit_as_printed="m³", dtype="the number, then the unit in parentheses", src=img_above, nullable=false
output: 3538.2343 (m³)
